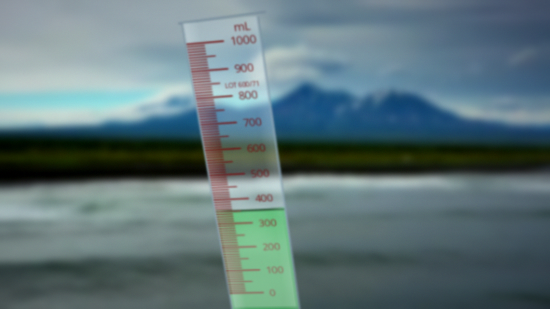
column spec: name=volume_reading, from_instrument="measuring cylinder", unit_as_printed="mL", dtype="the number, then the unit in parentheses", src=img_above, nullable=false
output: 350 (mL)
